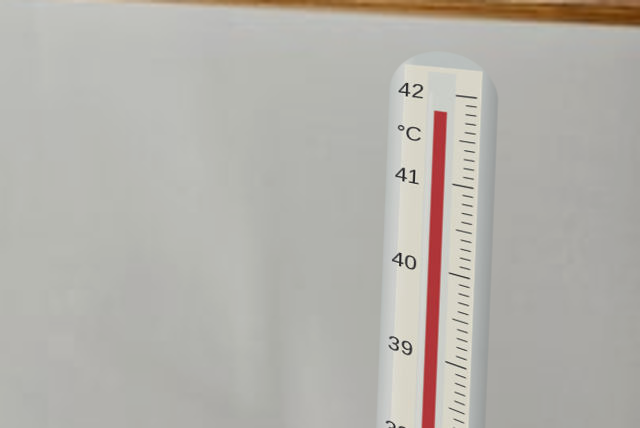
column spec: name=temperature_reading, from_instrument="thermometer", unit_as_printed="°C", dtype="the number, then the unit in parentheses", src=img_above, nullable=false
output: 41.8 (°C)
